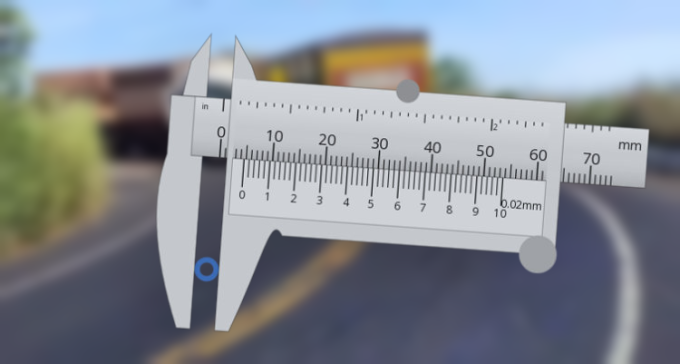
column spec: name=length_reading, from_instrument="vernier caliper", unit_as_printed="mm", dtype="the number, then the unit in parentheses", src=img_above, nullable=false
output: 4.6 (mm)
